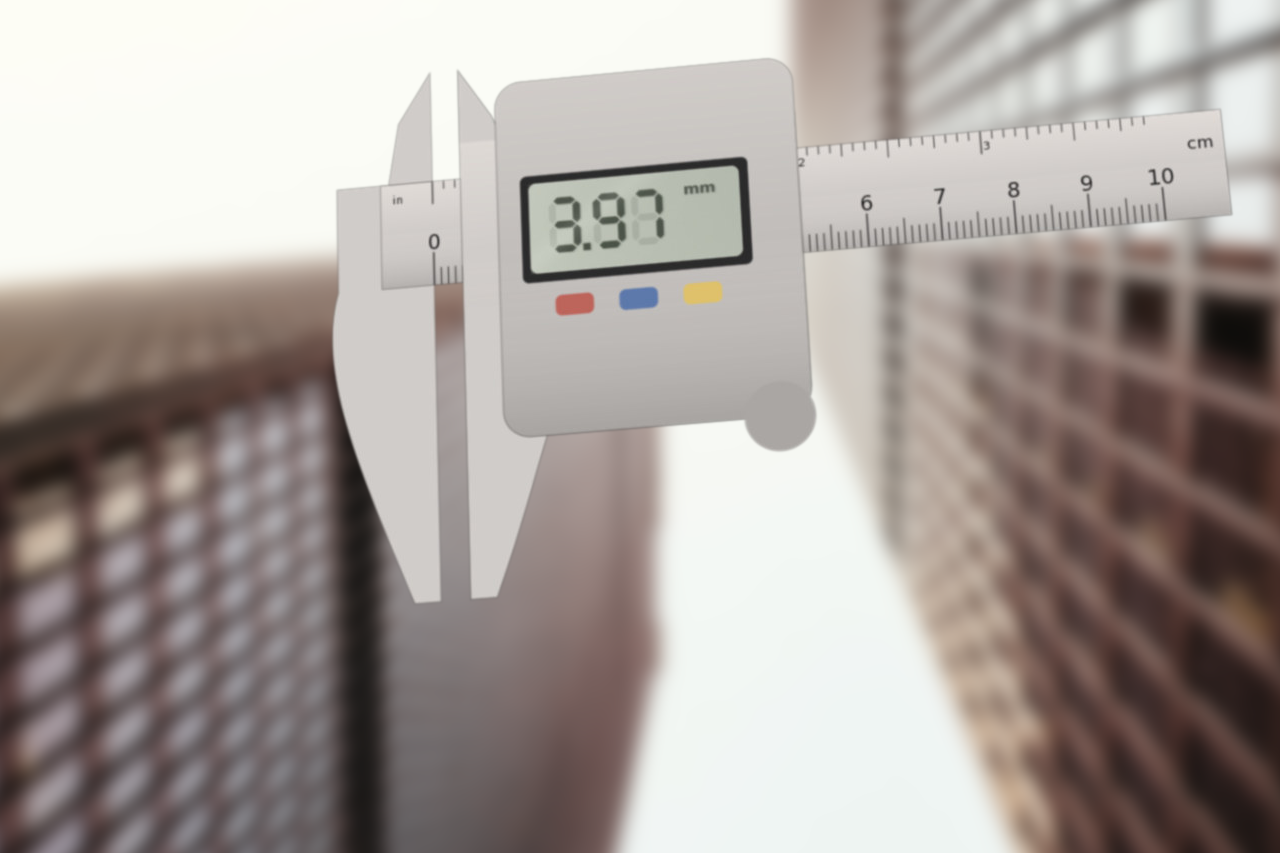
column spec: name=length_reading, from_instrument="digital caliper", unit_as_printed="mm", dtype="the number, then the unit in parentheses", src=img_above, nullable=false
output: 3.97 (mm)
